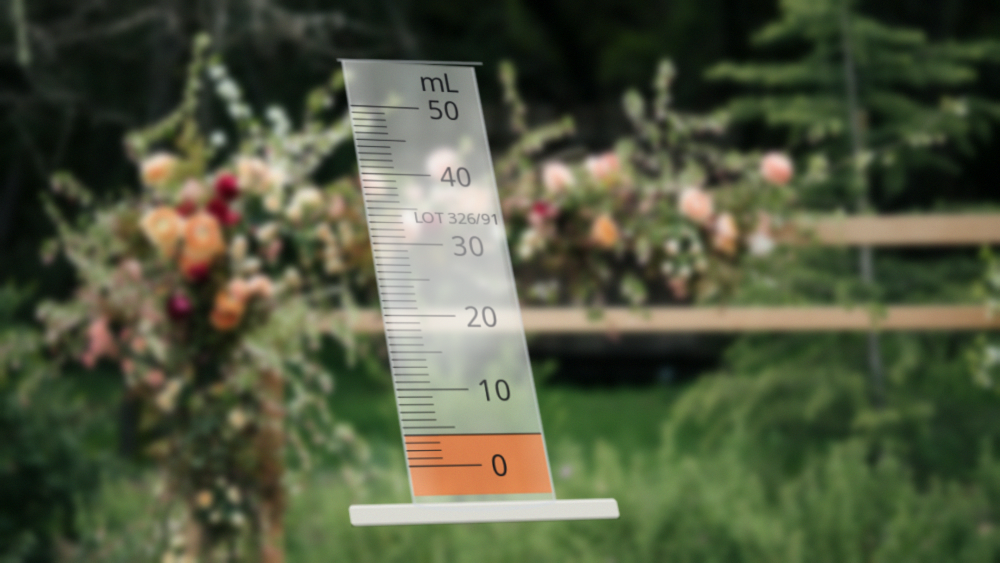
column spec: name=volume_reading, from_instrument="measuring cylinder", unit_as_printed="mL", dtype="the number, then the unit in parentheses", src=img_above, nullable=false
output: 4 (mL)
